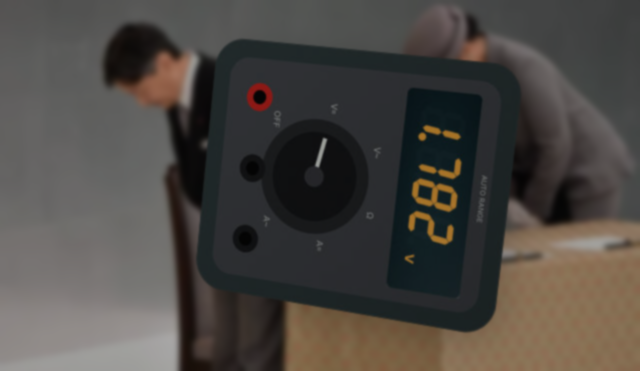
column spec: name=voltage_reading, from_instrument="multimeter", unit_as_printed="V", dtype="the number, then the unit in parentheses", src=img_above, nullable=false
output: 1.782 (V)
